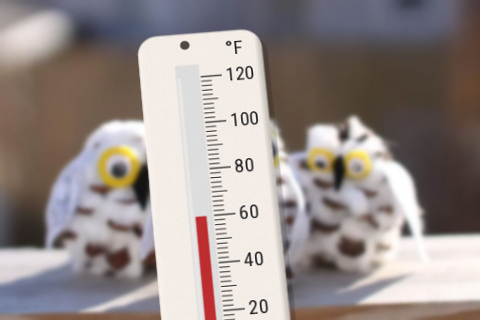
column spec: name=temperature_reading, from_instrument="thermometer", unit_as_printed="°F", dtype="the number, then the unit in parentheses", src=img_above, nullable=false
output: 60 (°F)
